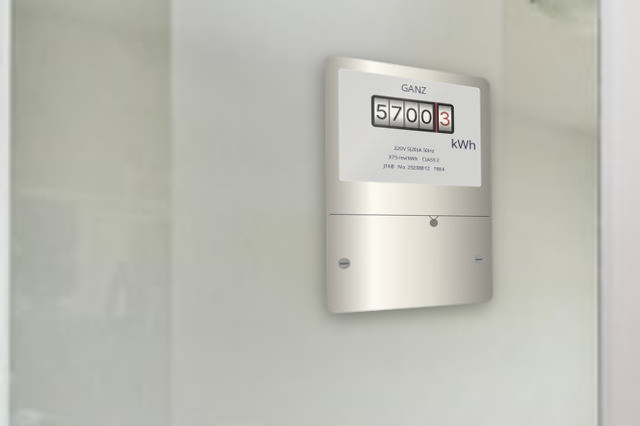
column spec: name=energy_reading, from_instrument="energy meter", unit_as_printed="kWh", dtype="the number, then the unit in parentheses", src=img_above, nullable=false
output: 5700.3 (kWh)
